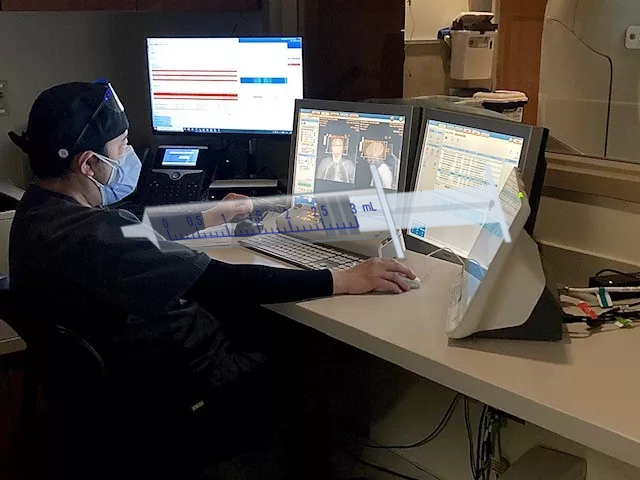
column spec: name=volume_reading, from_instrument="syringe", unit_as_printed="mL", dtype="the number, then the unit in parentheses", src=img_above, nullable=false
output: 2.5 (mL)
